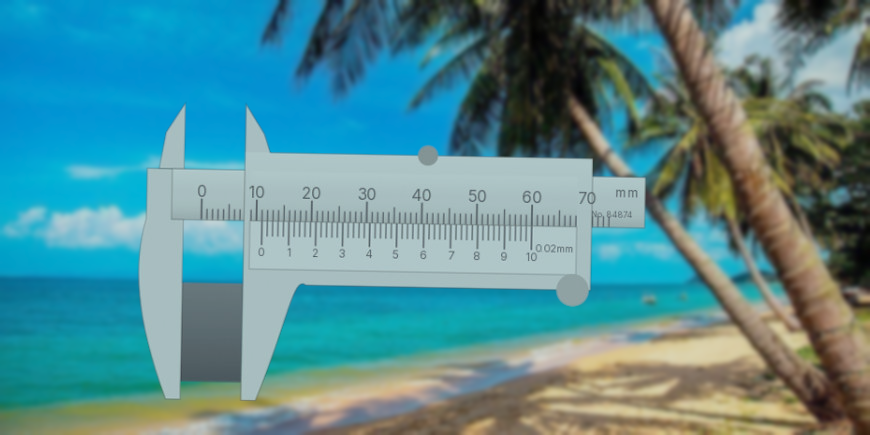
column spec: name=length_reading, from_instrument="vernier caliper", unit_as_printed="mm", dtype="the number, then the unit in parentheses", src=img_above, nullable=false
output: 11.0 (mm)
